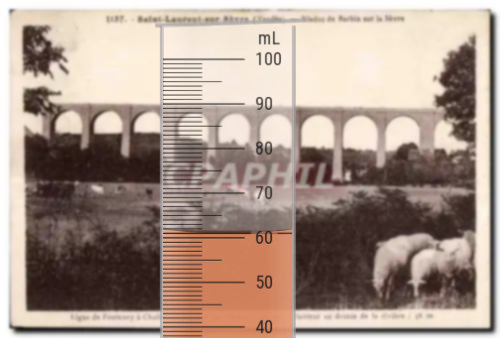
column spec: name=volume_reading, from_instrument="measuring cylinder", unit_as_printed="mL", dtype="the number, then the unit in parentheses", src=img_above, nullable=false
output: 61 (mL)
